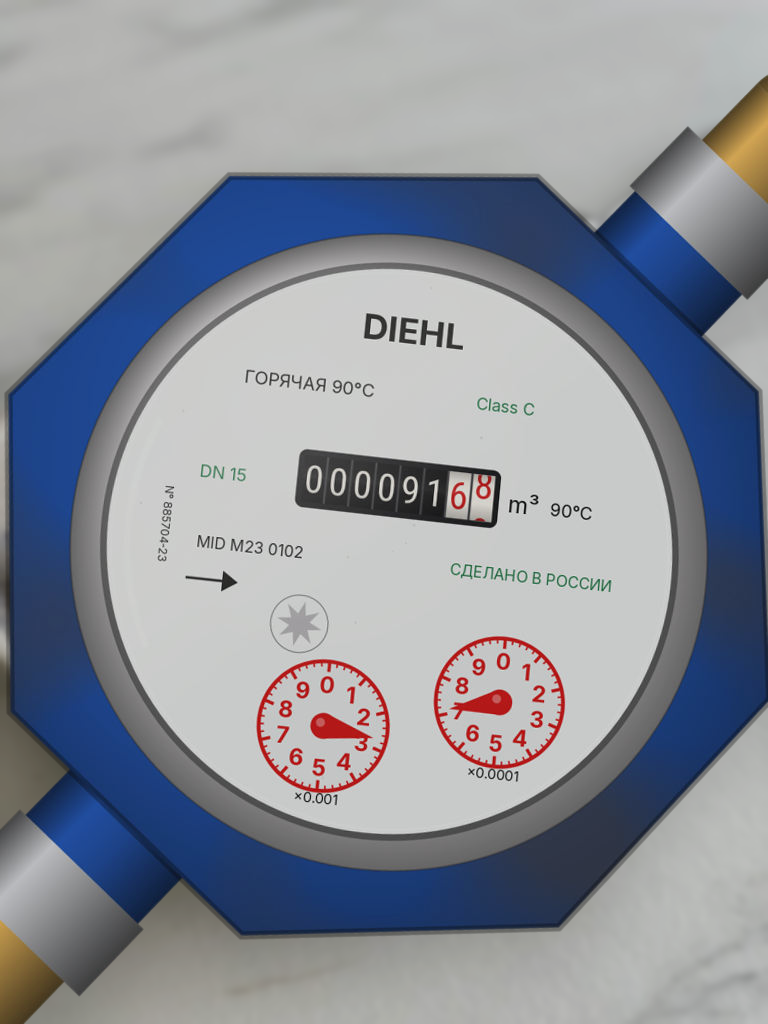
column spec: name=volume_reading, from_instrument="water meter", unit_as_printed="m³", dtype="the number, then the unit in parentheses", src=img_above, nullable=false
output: 91.6827 (m³)
